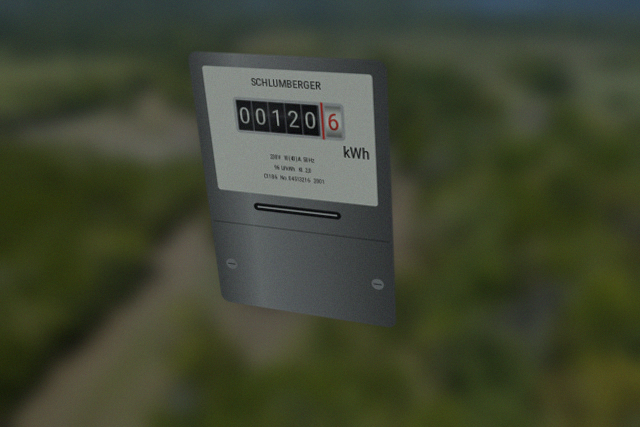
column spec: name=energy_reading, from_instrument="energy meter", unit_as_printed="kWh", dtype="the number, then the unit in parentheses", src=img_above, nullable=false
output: 120.6 (kWh)
